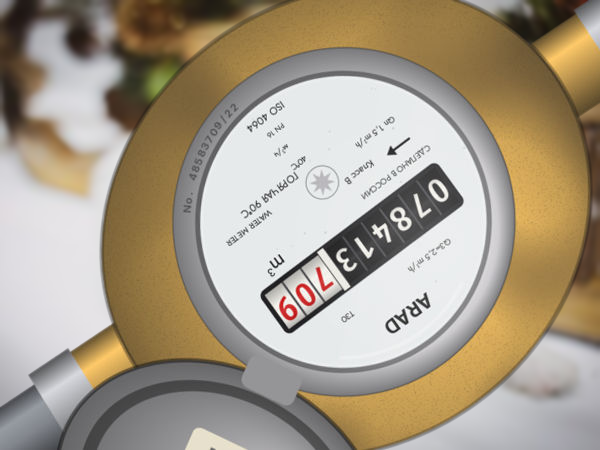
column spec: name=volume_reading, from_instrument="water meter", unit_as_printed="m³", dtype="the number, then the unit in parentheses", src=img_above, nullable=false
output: 78413.709 (m³)
